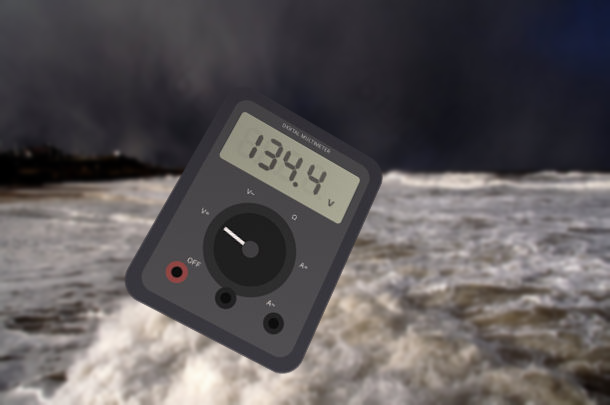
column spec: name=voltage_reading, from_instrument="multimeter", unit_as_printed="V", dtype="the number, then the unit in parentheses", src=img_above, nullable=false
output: 134.4 (V)
